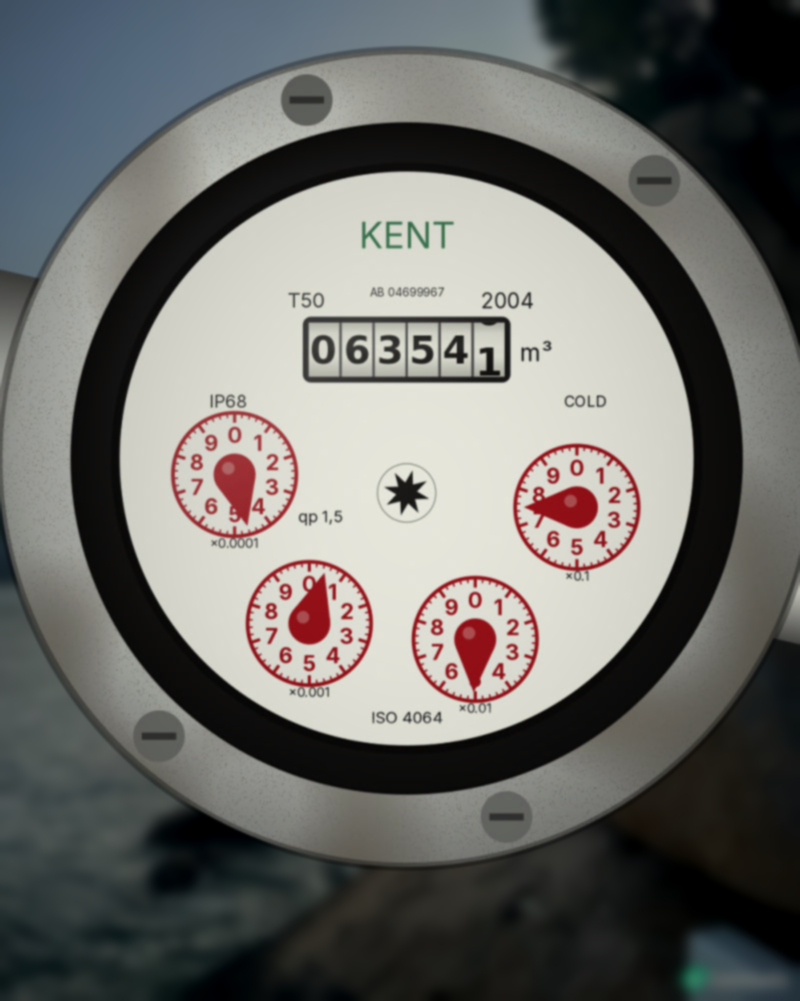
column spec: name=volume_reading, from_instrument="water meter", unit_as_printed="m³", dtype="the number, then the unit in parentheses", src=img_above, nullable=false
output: 63540.7504 (m³)
